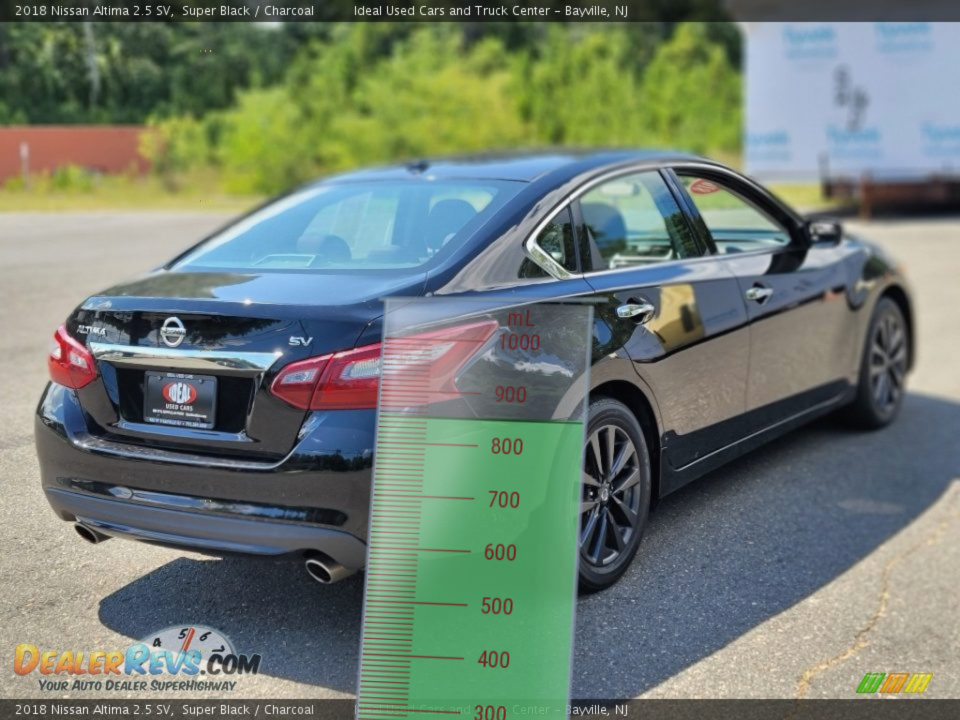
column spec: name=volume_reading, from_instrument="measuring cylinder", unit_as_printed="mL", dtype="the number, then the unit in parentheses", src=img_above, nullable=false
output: 850 (mL)
